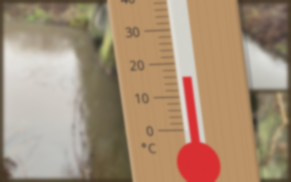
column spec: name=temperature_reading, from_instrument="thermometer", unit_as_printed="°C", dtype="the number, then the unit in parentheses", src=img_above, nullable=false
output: 16 (°C)
